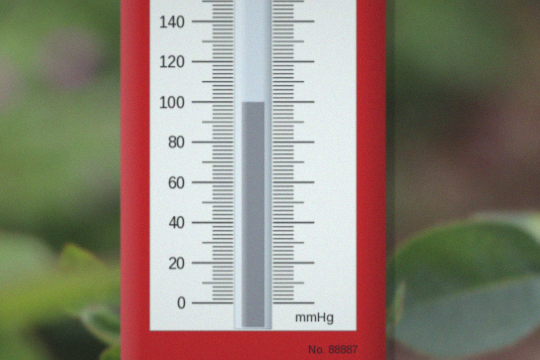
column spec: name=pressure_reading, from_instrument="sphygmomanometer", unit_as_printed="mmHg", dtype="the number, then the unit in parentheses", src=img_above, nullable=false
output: 100 (mmHg)
